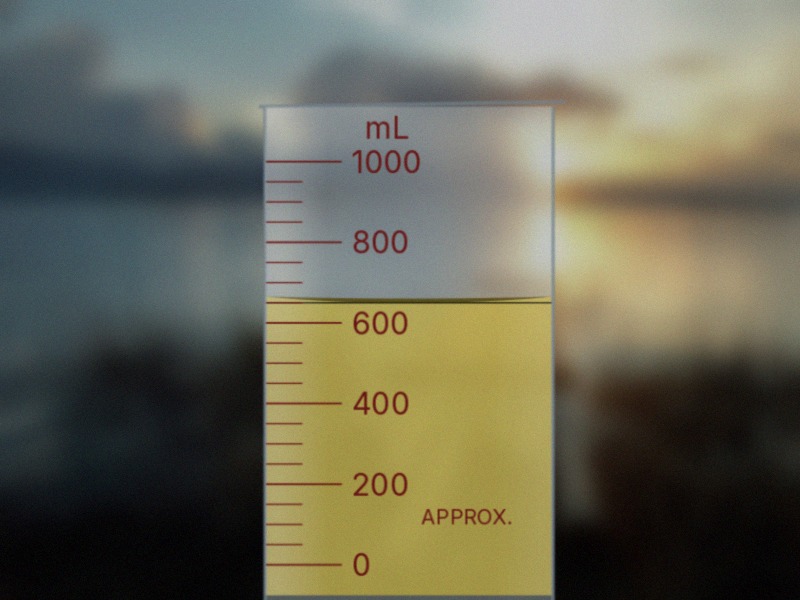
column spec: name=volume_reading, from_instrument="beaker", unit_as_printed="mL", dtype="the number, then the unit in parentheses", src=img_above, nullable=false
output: 650 (mL)
